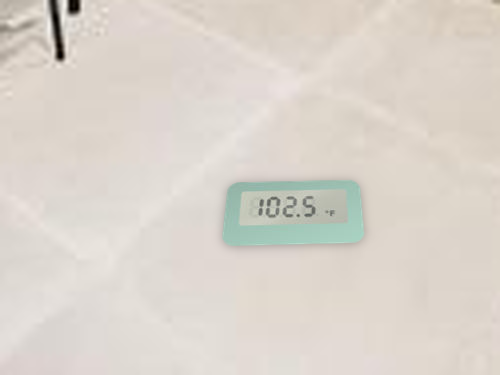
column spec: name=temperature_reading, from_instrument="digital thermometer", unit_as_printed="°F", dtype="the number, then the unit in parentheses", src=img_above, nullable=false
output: 102.5 (°F)
